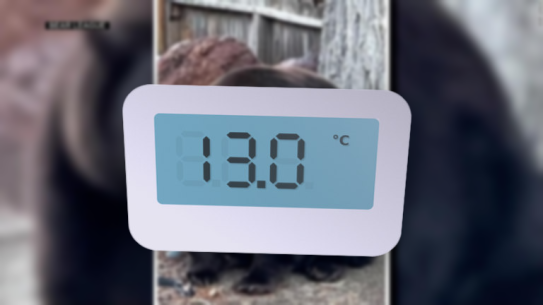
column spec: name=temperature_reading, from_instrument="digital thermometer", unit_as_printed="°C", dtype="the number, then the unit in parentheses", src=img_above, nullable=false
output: 13.0 (°C)
